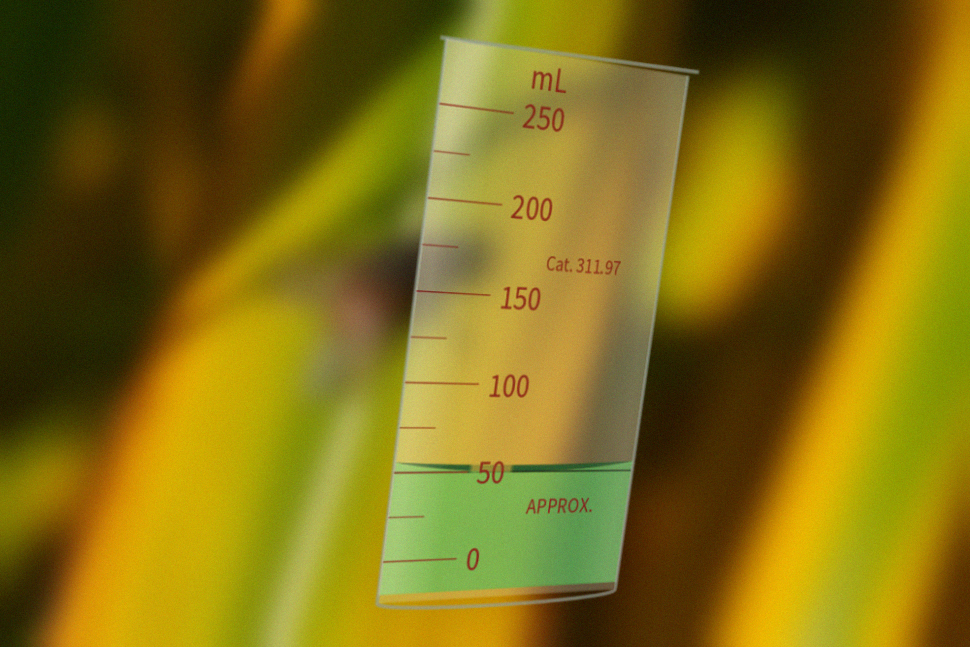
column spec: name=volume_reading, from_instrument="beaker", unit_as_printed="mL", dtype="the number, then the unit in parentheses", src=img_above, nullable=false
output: 50 (mL)
